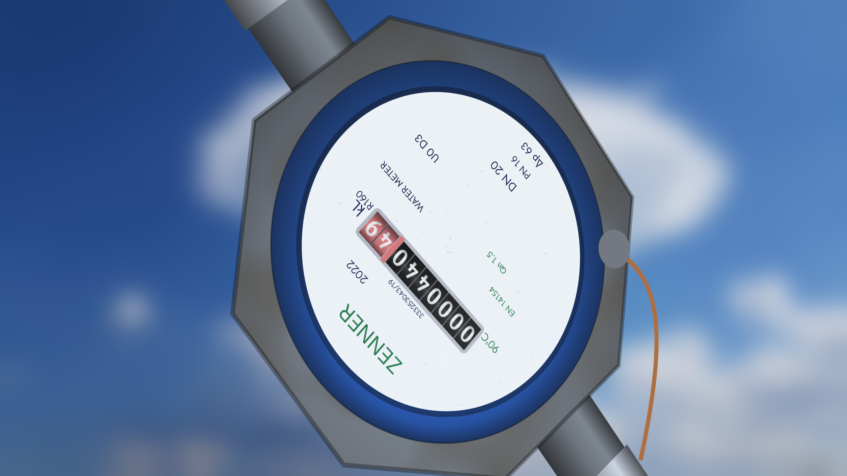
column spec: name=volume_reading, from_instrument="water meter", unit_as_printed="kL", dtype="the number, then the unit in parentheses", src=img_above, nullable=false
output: 440.49 (kL)
